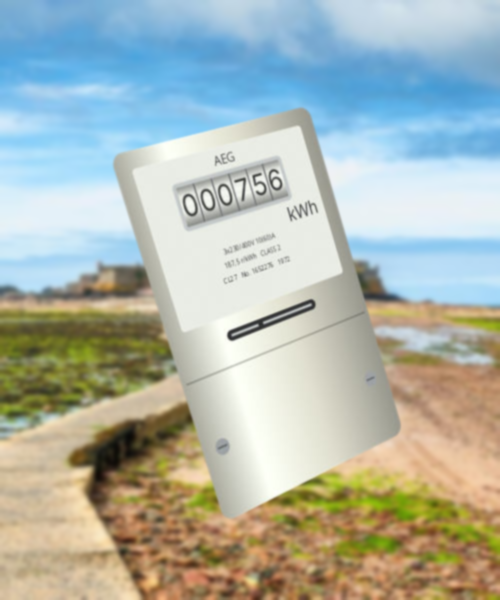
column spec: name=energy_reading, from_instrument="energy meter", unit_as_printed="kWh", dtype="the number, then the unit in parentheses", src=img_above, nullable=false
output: 756 (kWh)
